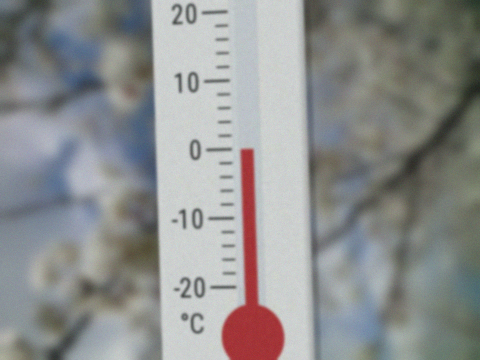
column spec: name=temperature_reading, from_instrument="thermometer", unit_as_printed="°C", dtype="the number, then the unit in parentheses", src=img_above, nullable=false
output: 0 (°C)
